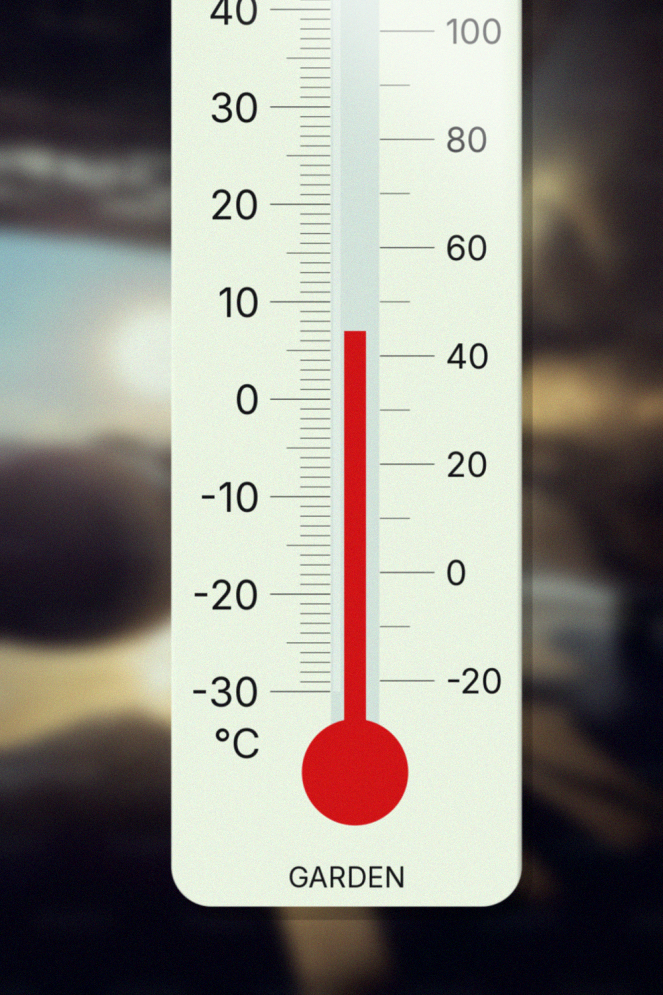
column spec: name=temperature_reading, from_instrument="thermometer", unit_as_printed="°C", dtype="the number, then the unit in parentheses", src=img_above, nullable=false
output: 7 (°C)
